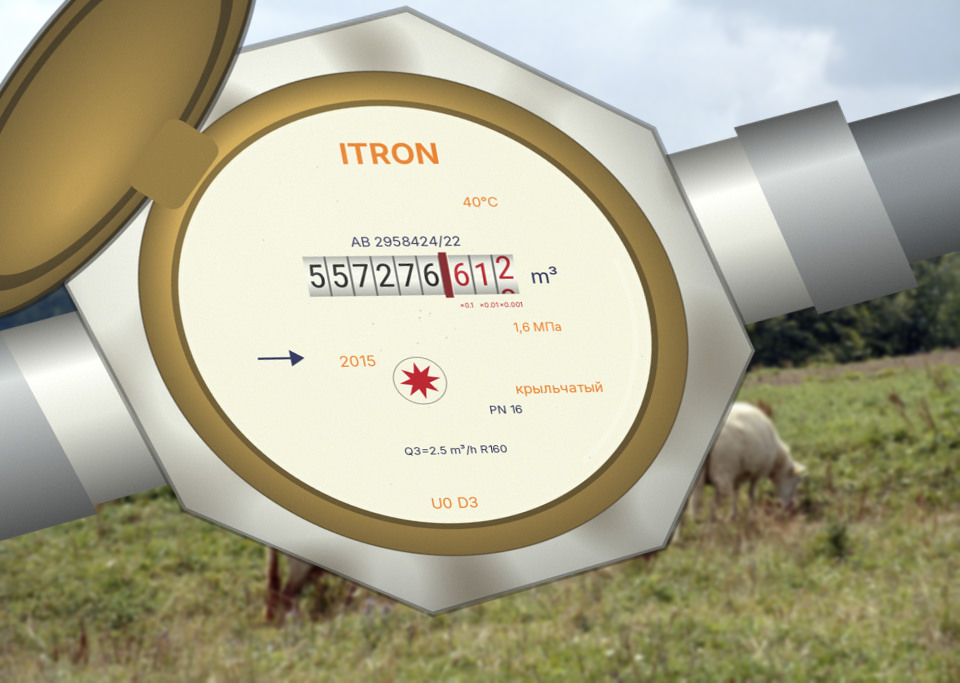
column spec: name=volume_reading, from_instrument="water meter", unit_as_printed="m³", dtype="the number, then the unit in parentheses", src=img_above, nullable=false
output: 557276.612 (m³)
